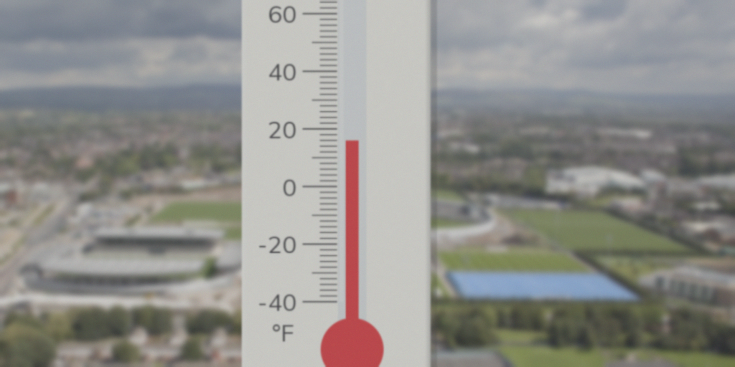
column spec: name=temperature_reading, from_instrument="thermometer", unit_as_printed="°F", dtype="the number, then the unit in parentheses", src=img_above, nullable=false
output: 16 (°F)
